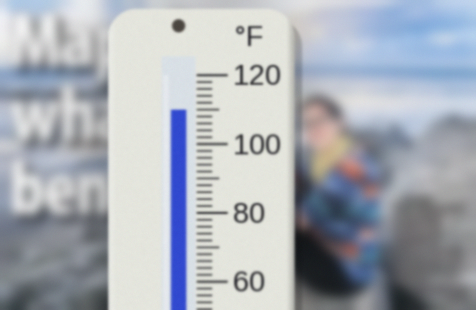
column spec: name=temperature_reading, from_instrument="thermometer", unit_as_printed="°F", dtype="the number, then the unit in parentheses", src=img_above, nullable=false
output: 110 (°F)
